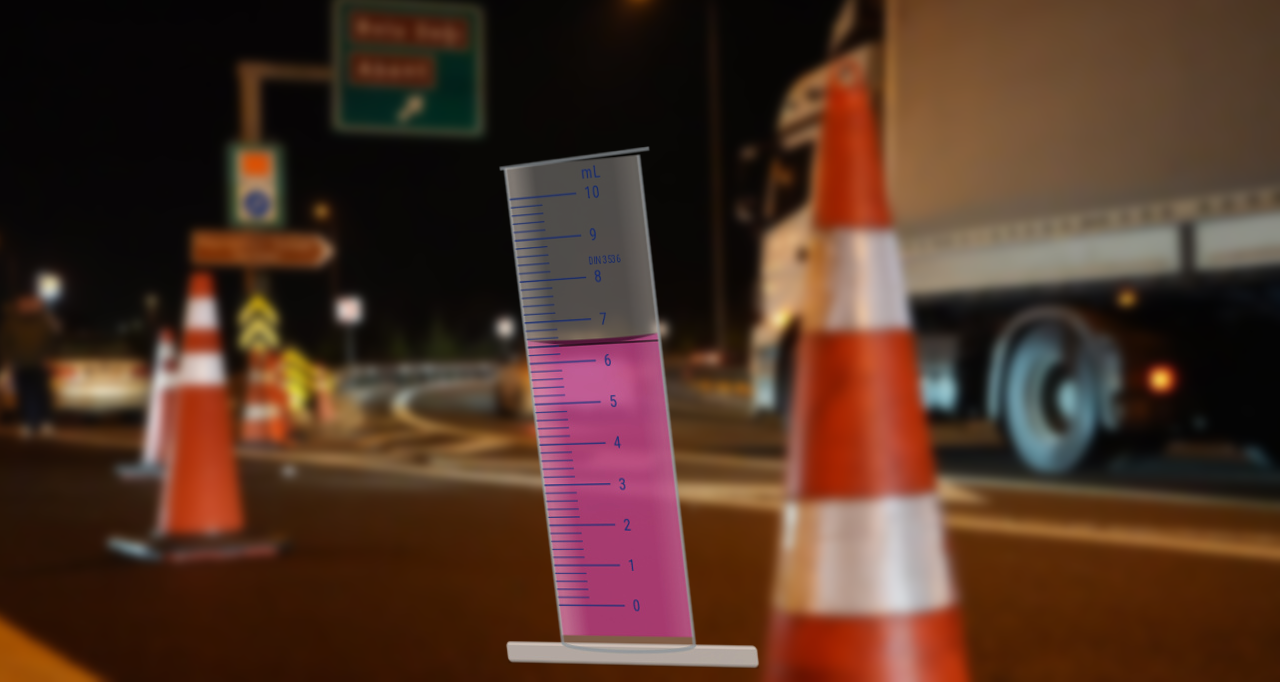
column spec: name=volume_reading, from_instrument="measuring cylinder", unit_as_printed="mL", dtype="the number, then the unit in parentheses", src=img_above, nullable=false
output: 6.4 (mL)
